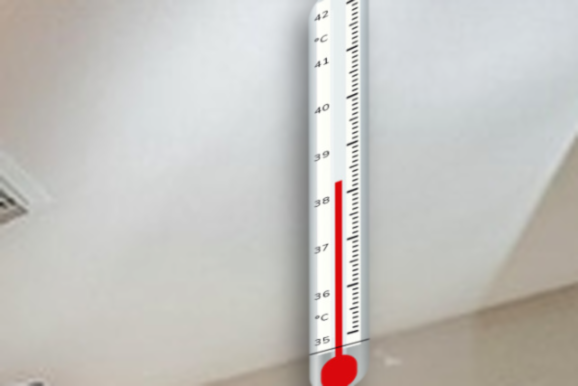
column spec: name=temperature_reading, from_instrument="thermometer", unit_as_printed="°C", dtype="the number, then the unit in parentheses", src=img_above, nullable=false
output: 38.3 (°C)
